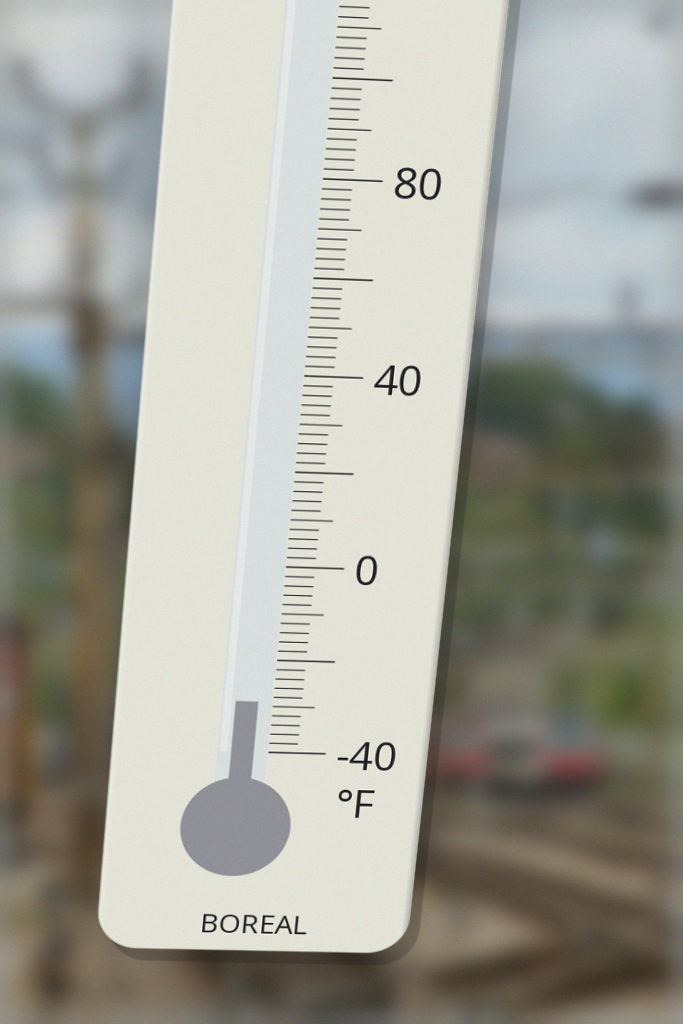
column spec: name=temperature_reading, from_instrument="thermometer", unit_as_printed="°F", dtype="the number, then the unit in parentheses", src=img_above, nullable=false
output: -29 (°F)
